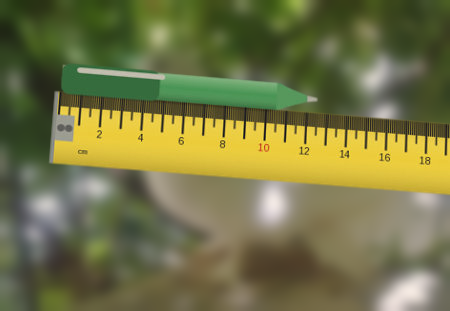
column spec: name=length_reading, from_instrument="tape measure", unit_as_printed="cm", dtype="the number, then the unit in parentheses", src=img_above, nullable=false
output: 12.5 (cm)
